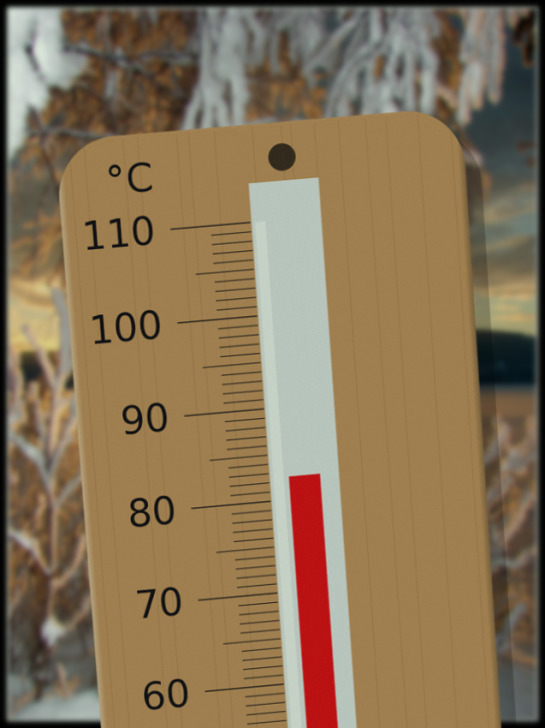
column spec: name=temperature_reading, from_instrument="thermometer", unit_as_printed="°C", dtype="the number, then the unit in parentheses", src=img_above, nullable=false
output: 82.5 (°C)
